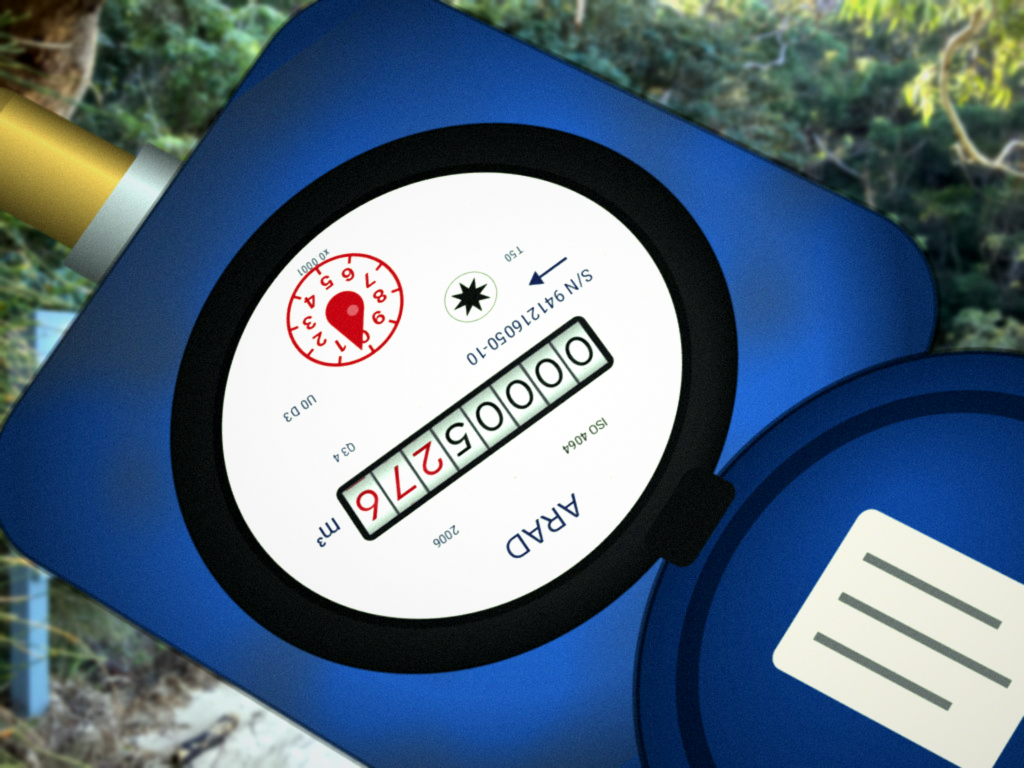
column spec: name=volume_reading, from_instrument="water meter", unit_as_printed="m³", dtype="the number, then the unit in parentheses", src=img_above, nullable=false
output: 5.2760 (m³)
